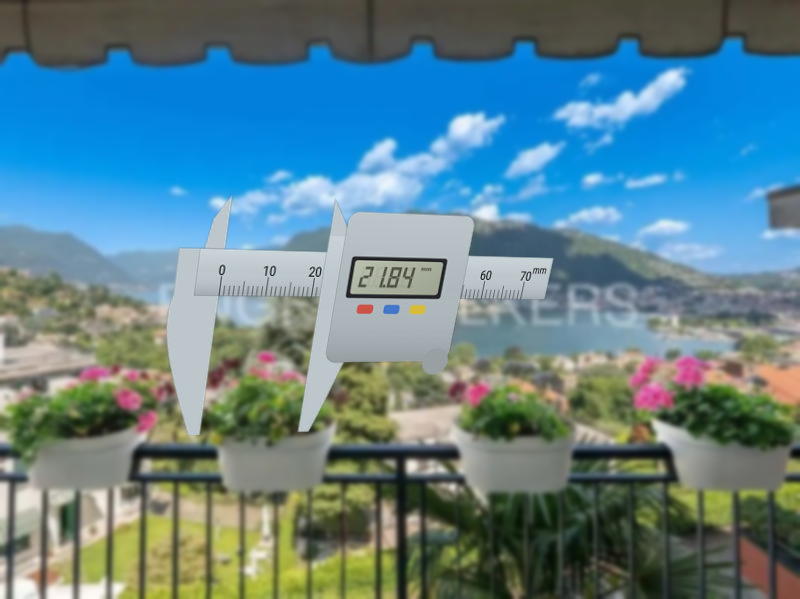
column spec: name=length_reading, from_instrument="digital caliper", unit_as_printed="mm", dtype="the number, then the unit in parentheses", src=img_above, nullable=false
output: 21.84 (mm)
